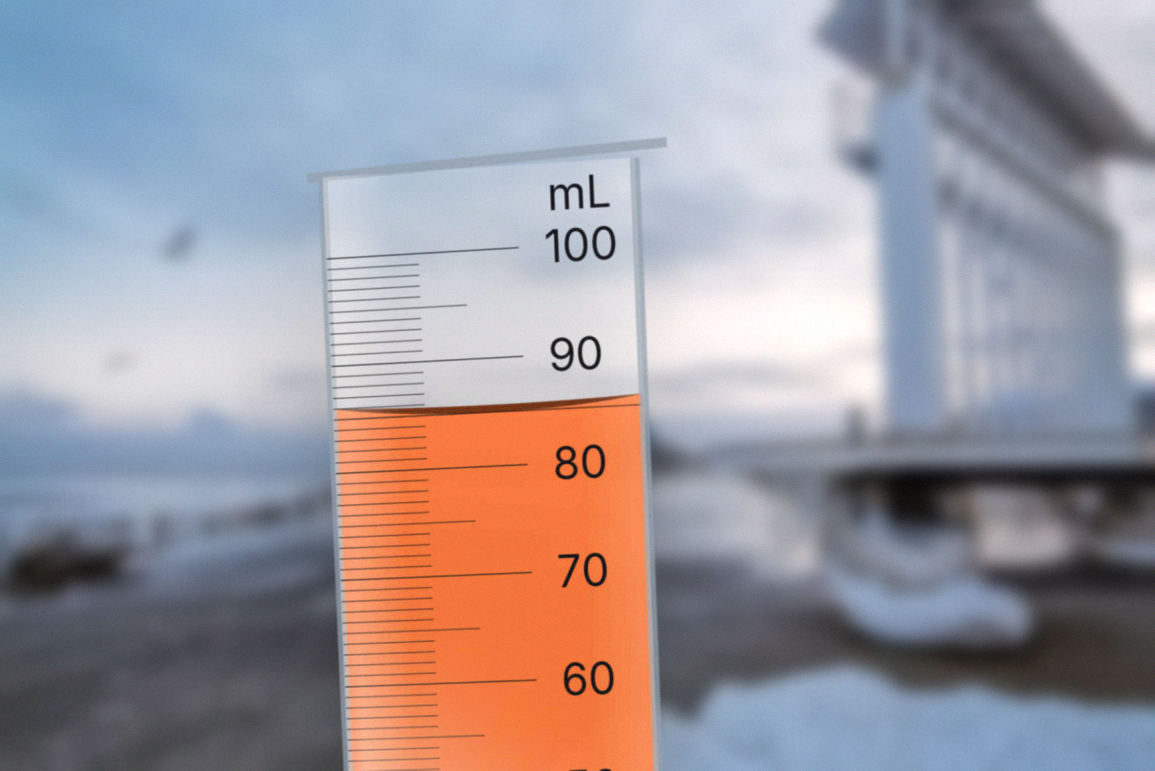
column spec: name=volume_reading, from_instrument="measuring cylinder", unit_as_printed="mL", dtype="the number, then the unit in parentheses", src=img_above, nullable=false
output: 85 (mL)
